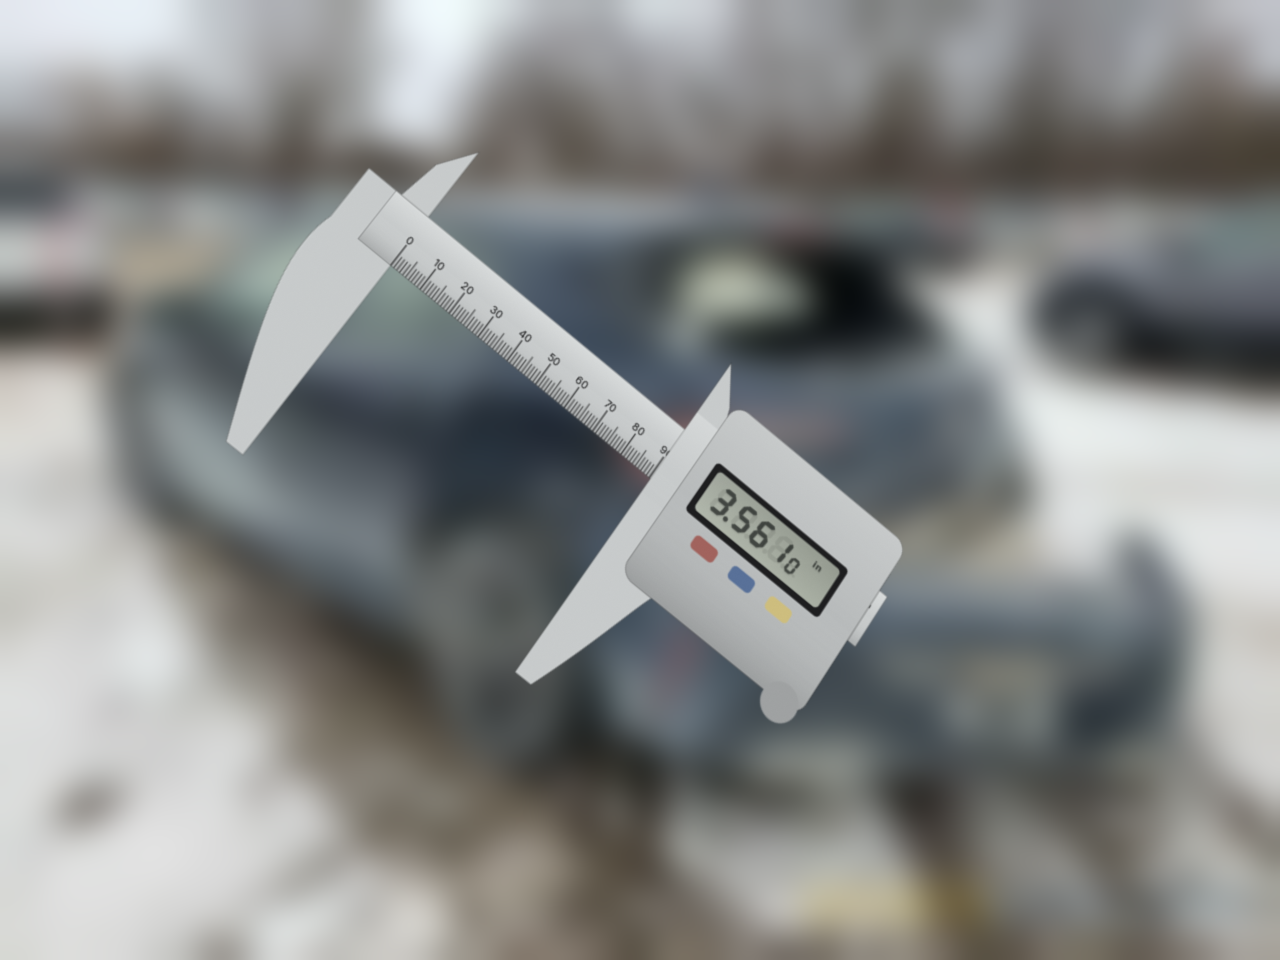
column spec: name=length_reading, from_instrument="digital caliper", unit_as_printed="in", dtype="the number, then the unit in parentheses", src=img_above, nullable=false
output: 3.5610 (in)
